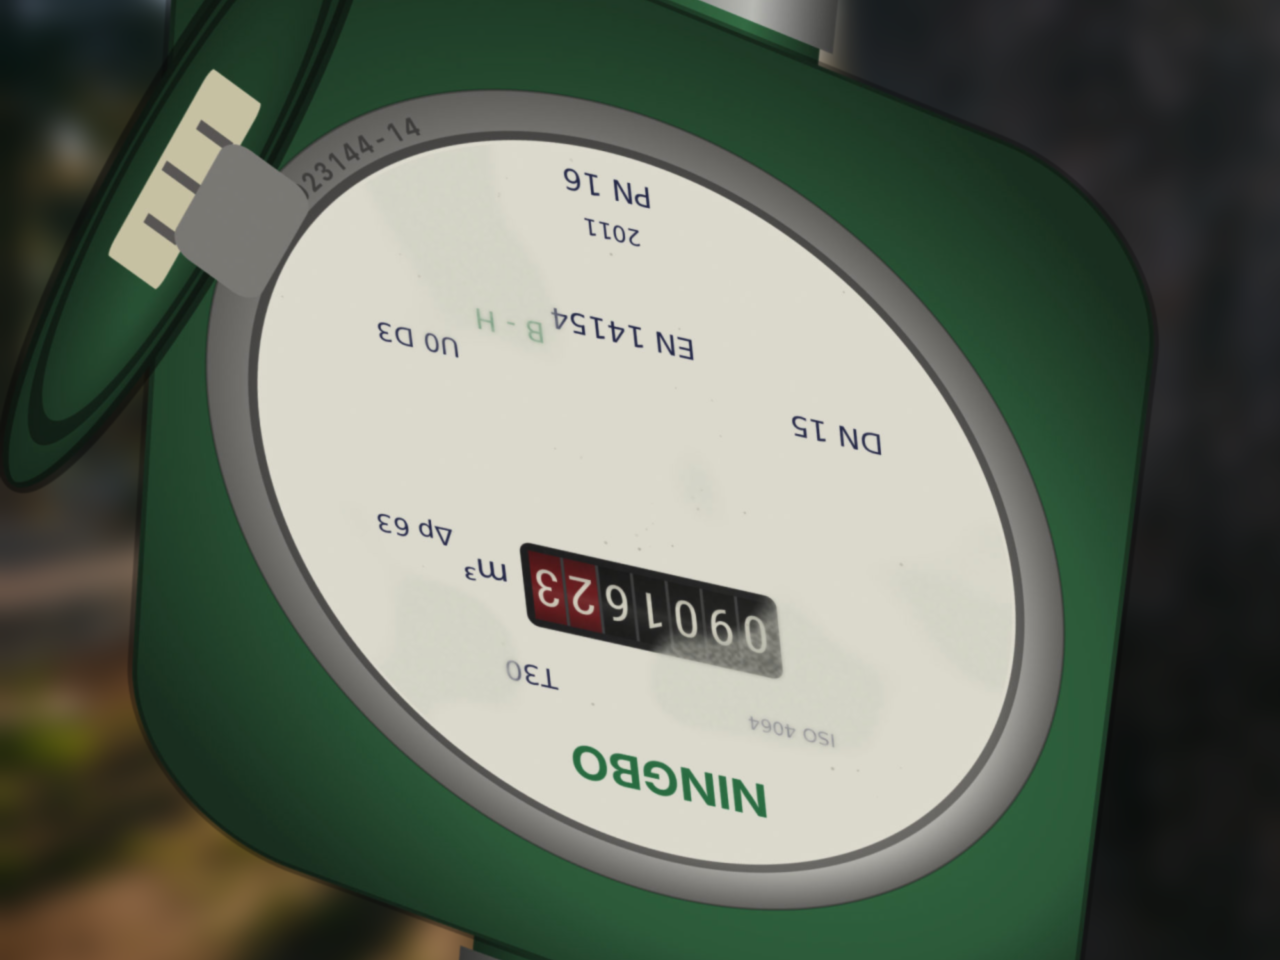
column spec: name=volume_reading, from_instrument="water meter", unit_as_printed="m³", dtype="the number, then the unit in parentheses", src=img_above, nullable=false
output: 9016.23 (m³)
